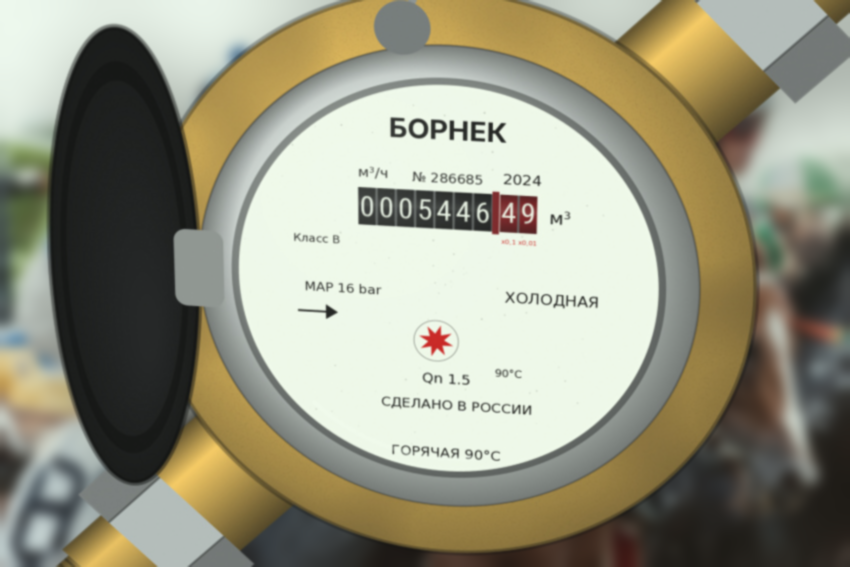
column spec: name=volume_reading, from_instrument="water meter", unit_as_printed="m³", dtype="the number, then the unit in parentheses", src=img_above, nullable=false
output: 5446.49 (m³)
